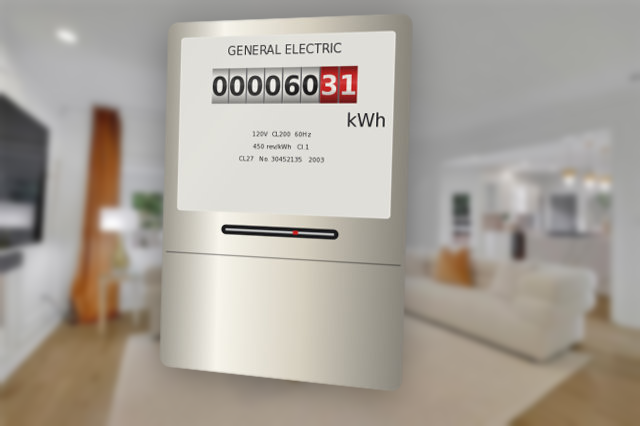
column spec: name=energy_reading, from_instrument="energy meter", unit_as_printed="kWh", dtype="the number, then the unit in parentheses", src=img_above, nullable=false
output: 60.31 (kWh)
